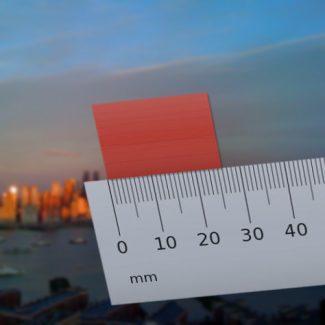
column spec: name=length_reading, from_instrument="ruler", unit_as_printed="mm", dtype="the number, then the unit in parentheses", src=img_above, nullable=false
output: 26 (mm)
